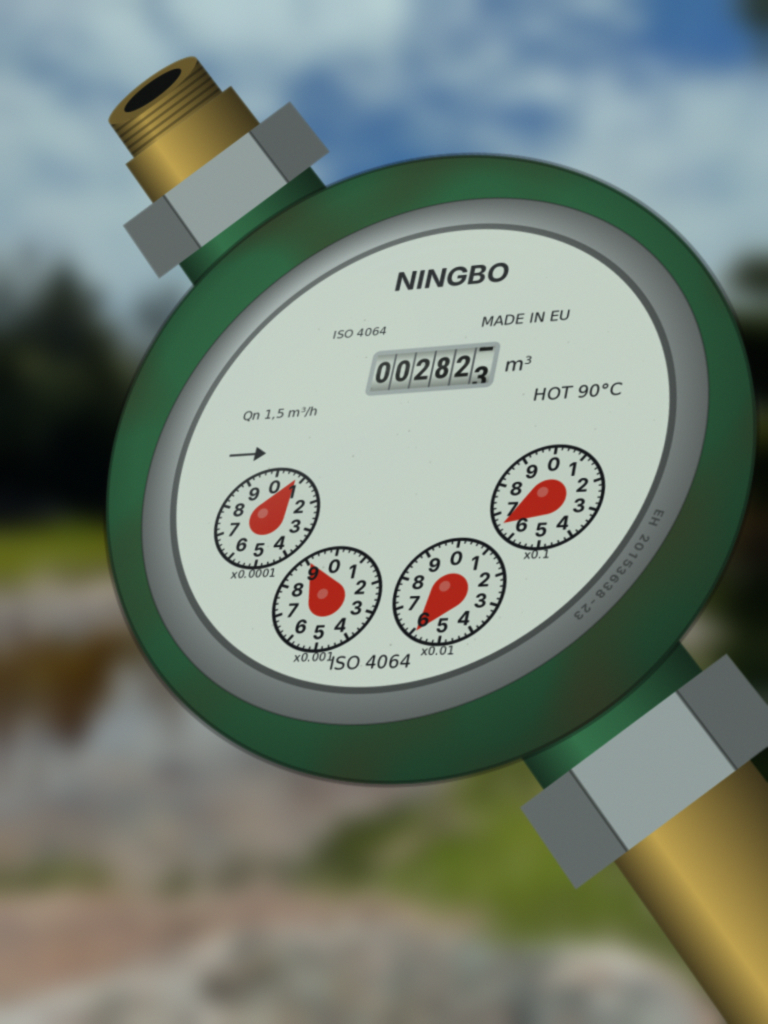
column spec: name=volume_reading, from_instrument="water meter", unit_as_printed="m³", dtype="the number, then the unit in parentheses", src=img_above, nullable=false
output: 2822.6590 (m³)
